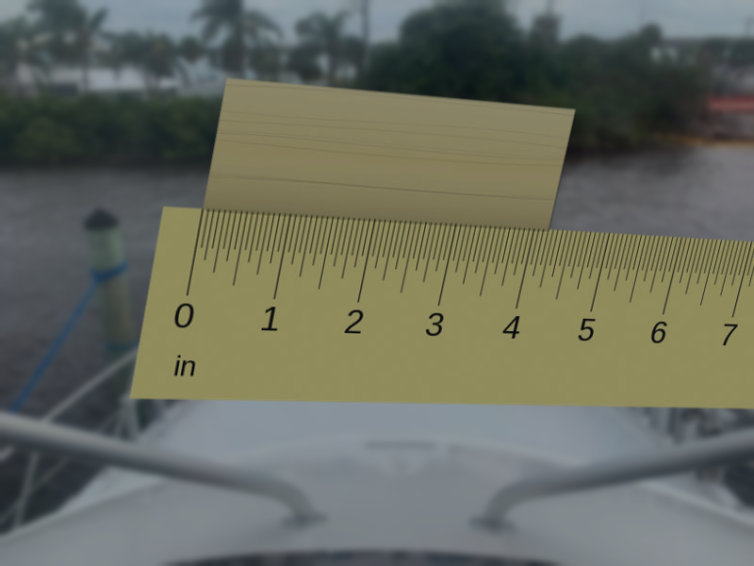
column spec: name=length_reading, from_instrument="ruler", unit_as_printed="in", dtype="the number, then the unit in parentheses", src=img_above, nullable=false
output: 4.1875 (in)
